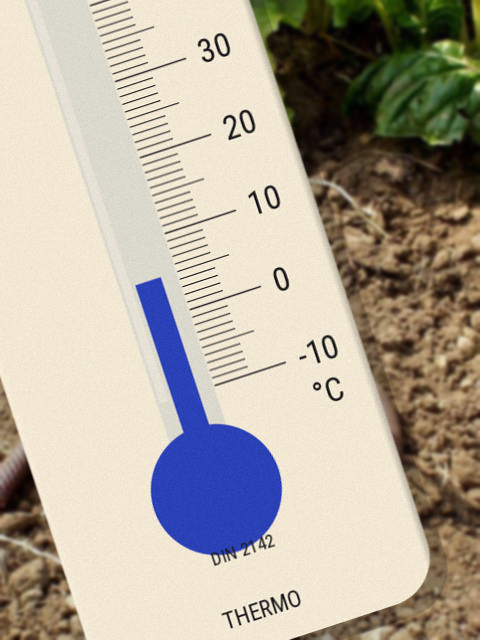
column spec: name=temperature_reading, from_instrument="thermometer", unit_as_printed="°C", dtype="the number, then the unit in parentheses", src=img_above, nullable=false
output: 5 (°C)
